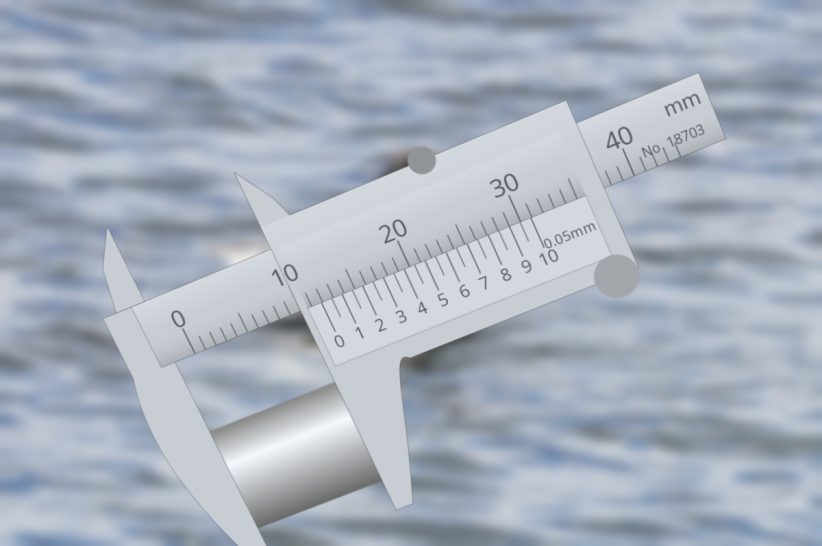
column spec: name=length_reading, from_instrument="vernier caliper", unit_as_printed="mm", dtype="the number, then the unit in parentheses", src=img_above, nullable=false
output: 11.9 (mm)
